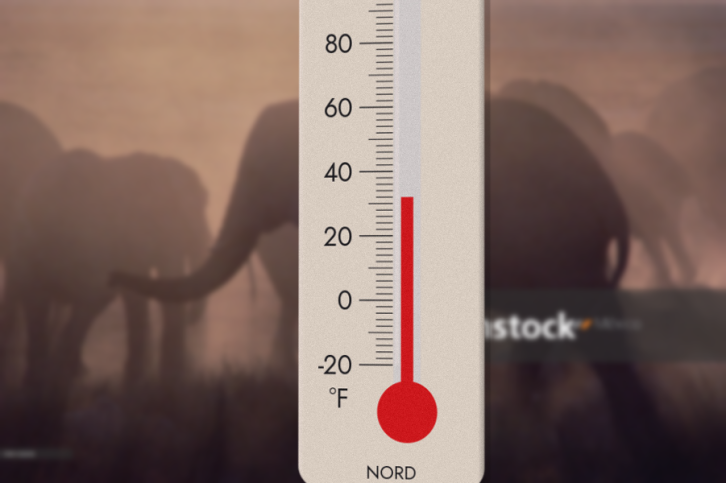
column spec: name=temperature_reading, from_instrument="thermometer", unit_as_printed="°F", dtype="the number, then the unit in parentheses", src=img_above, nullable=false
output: 32 (°F)
